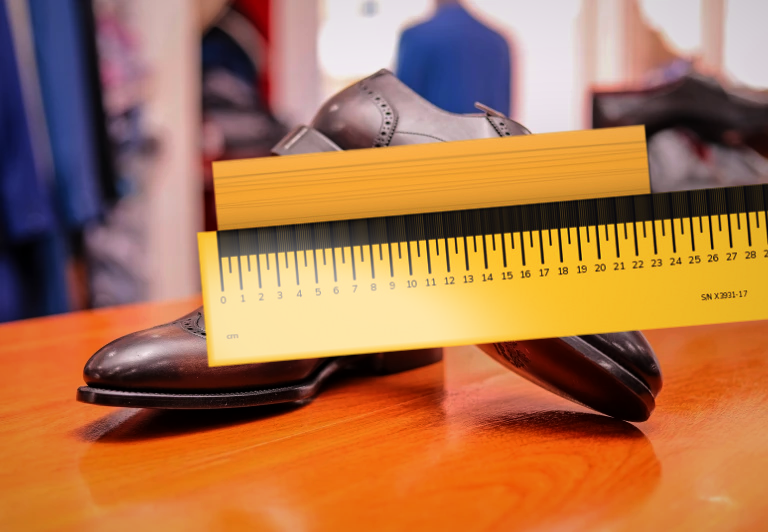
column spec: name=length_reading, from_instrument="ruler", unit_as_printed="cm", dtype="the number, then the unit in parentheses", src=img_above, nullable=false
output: 23 (cm)
